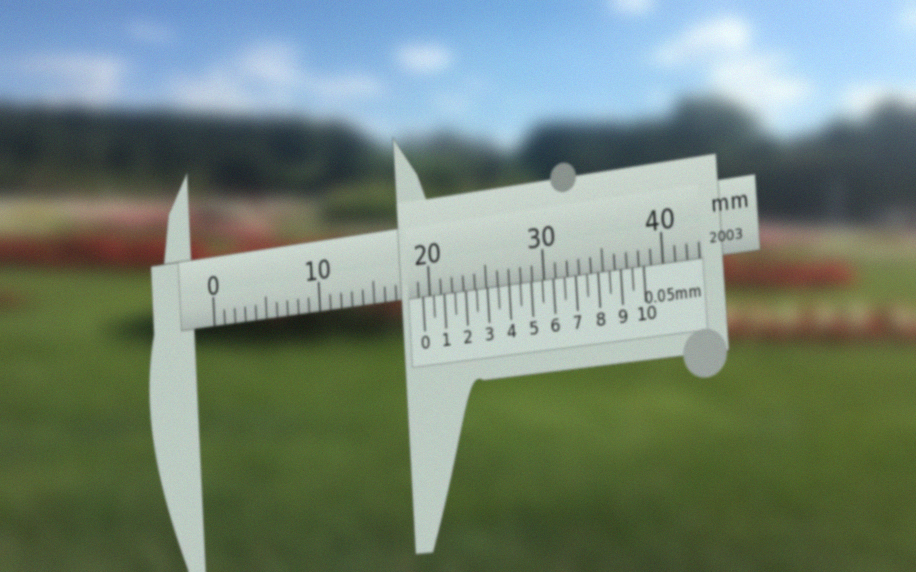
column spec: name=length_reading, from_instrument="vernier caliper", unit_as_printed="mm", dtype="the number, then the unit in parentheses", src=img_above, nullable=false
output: 19.4 (mm)
